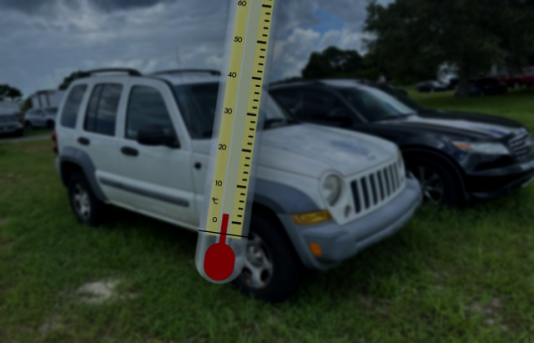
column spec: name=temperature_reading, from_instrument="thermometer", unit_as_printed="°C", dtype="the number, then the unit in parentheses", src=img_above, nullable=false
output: 2 (°C)
